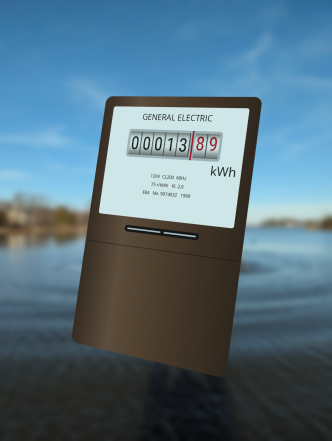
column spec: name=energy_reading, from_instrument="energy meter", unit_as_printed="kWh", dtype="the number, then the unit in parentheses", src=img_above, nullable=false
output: 13.89 (kWh)
